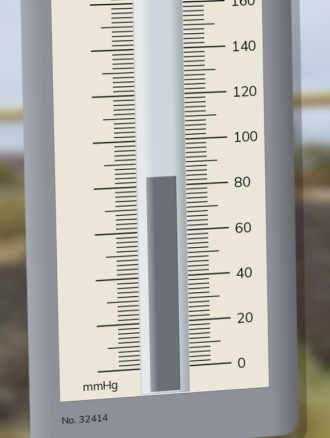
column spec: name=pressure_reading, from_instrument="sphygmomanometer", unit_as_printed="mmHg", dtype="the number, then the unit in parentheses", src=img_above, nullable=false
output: 84 (mmHg)
